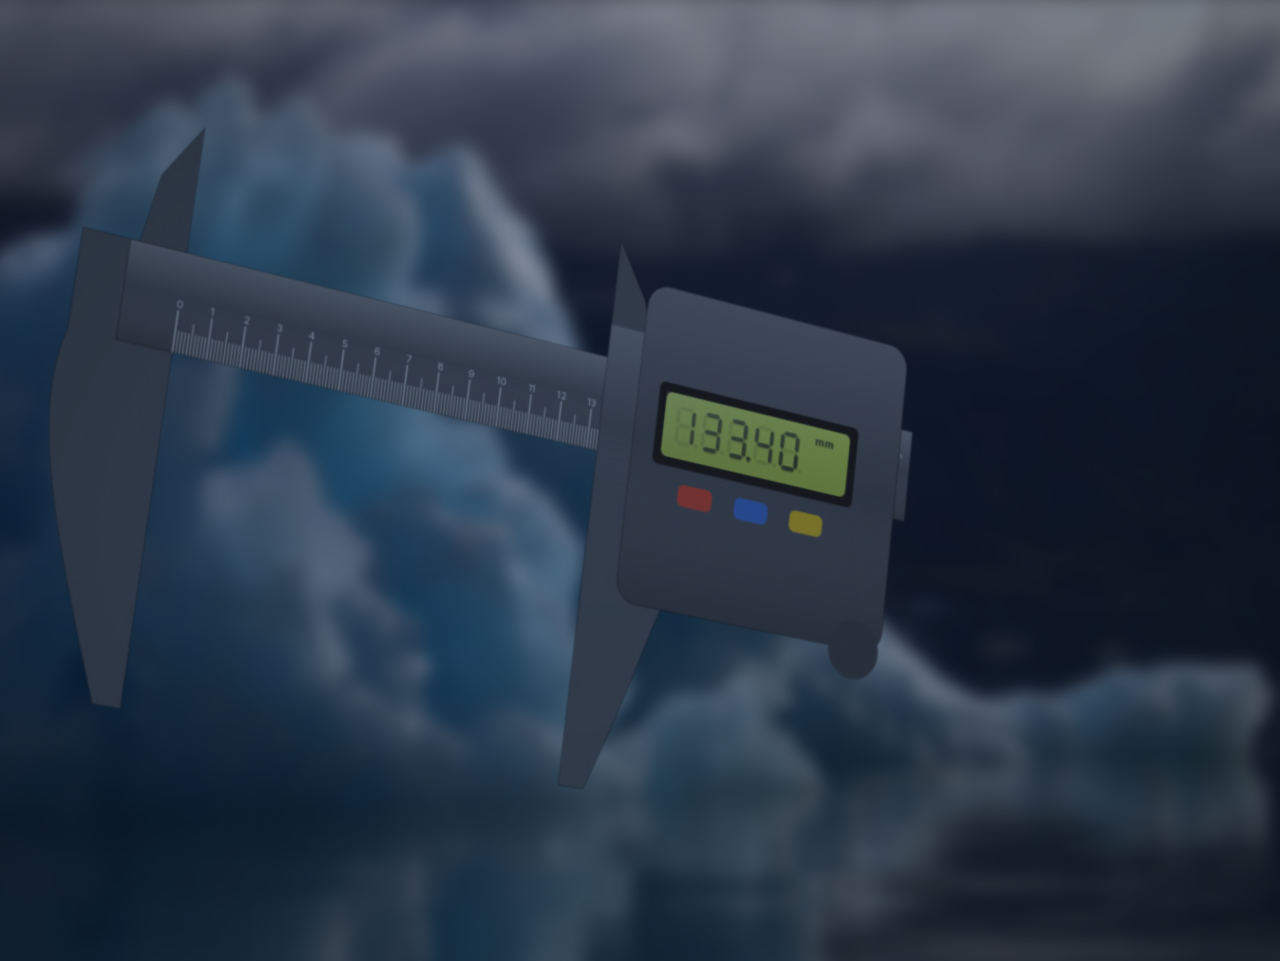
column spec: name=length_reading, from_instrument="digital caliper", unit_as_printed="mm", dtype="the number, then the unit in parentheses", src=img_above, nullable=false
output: 133.40 (mm)
